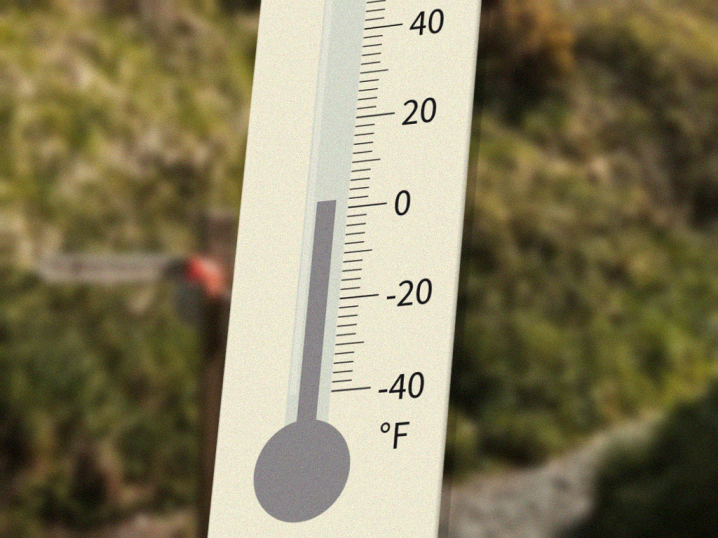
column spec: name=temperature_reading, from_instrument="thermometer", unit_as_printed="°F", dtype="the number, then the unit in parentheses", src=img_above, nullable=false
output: 2 (°F)
